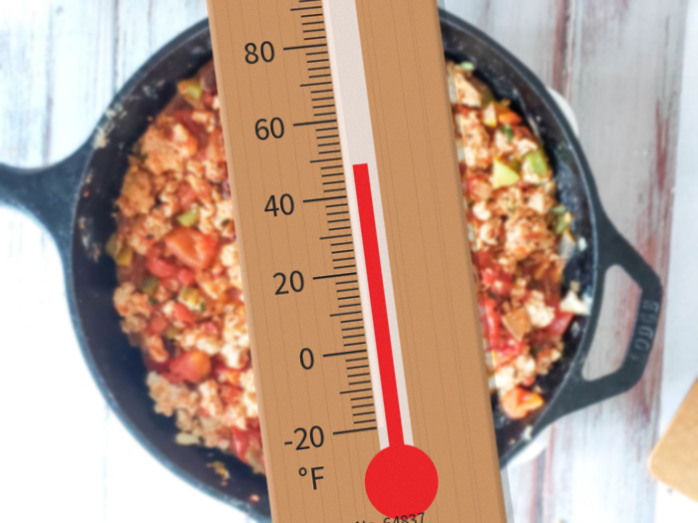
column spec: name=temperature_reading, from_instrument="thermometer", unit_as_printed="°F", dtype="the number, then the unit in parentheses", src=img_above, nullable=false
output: 48 (°F)
